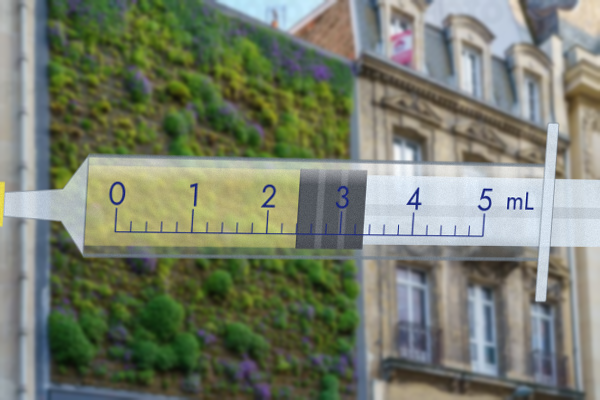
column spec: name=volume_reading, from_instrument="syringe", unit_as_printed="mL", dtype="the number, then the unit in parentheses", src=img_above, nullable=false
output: 2.4 (mL)
